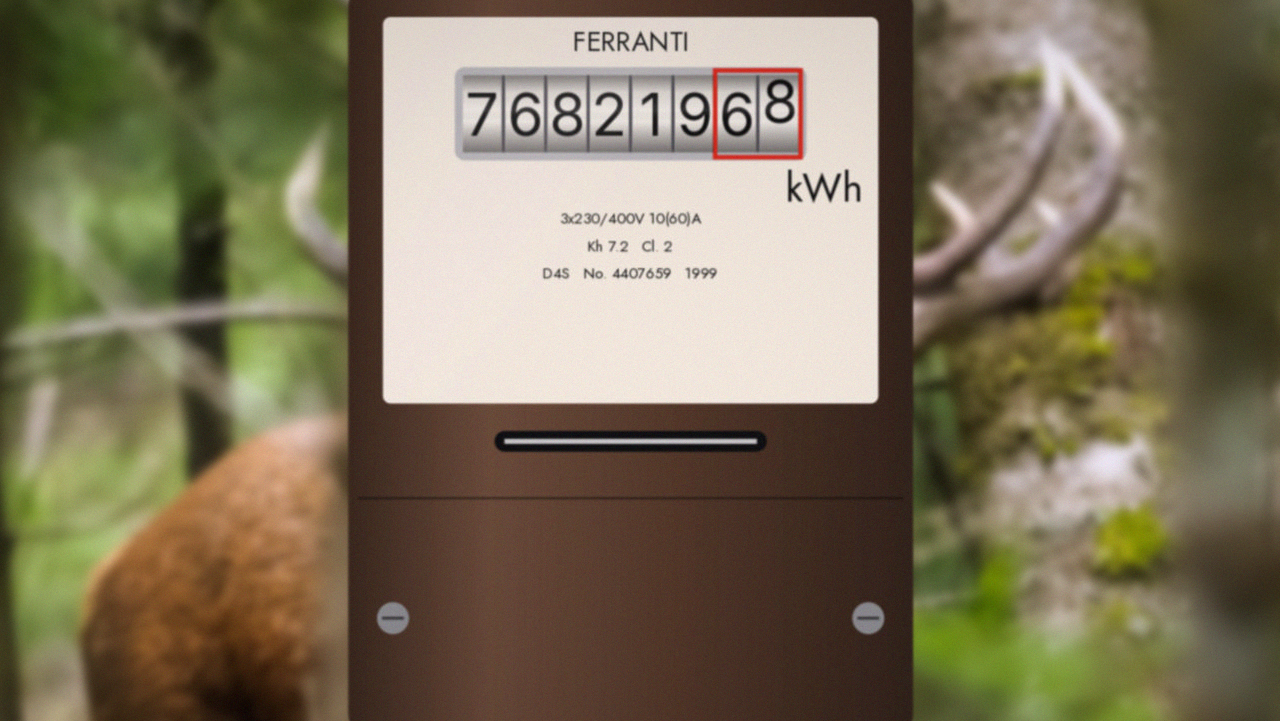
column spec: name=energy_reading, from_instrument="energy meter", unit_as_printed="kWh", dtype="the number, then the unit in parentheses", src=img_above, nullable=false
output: 768219.68 (kWh)
